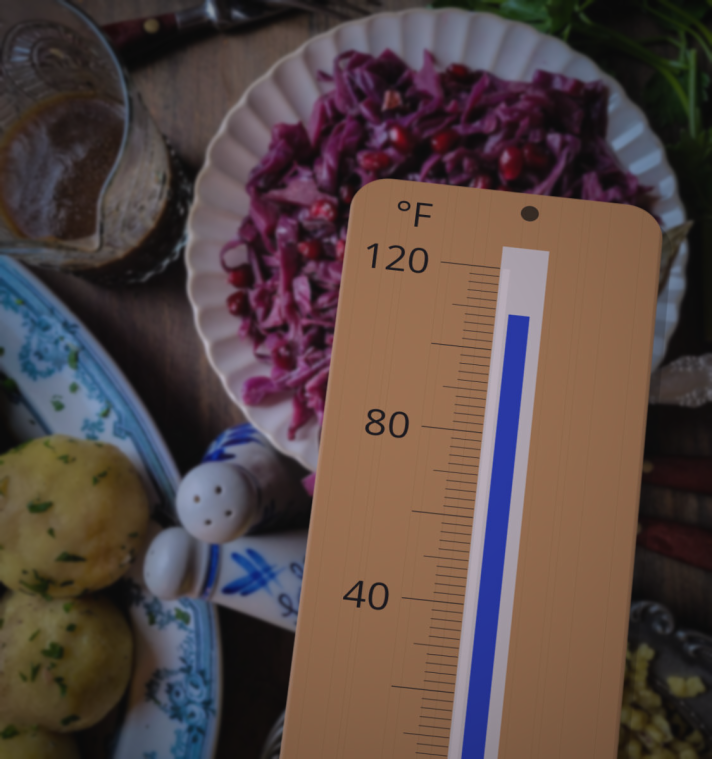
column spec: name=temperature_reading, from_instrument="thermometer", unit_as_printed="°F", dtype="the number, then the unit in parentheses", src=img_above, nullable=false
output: 109 (°F)
